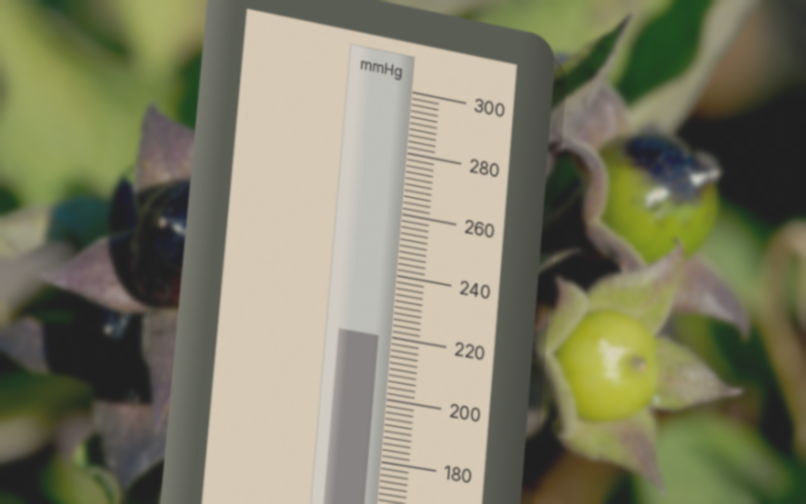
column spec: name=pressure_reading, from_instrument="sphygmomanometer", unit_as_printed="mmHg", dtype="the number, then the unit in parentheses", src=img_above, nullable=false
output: 220 (mmHg)
